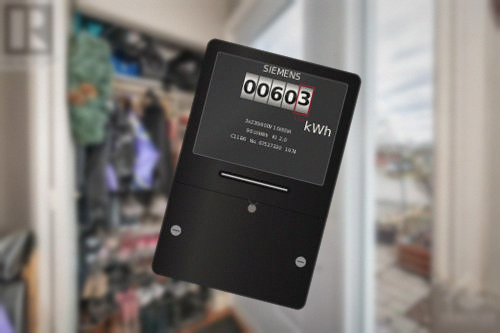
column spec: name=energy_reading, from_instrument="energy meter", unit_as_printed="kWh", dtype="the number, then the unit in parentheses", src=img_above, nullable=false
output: 60.3 (kWh)
